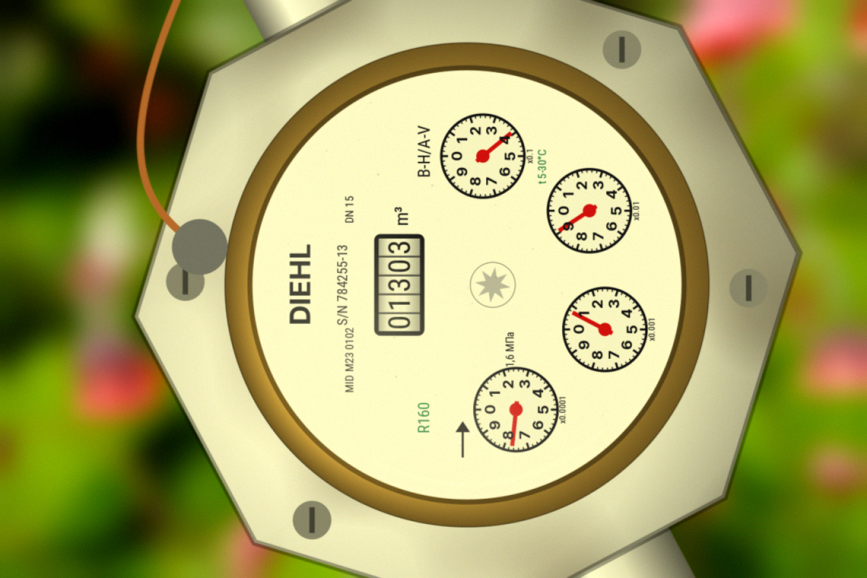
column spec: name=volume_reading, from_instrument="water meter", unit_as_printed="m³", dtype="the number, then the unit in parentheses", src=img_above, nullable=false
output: 1303.3907 (m³)
